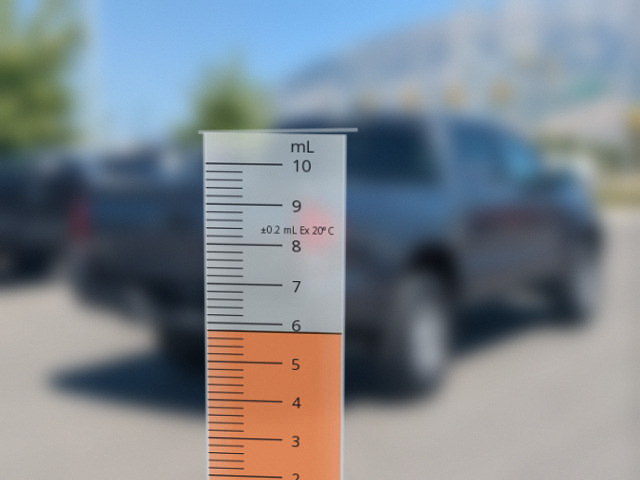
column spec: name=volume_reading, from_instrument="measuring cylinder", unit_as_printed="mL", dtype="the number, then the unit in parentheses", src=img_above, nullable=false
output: 5.8 (mL)
